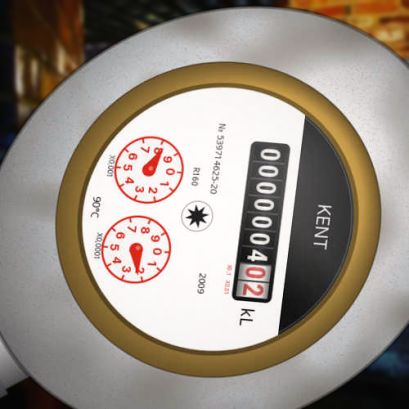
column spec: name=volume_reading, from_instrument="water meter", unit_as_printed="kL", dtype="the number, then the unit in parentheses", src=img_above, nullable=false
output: 4.0282 (kL)
